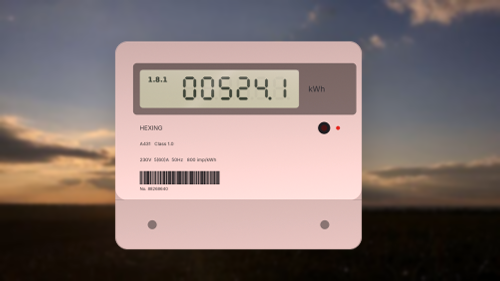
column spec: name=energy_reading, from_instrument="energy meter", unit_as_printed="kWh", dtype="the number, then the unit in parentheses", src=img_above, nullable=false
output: 524.1 (kWh)
